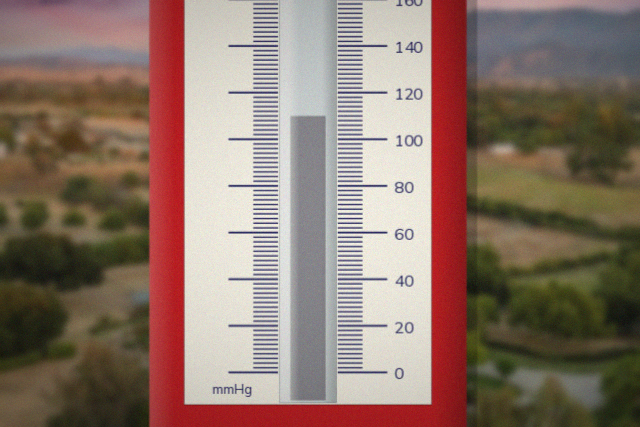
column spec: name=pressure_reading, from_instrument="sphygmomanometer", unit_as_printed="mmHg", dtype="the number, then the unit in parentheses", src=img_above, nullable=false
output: 110 (mmHg)
